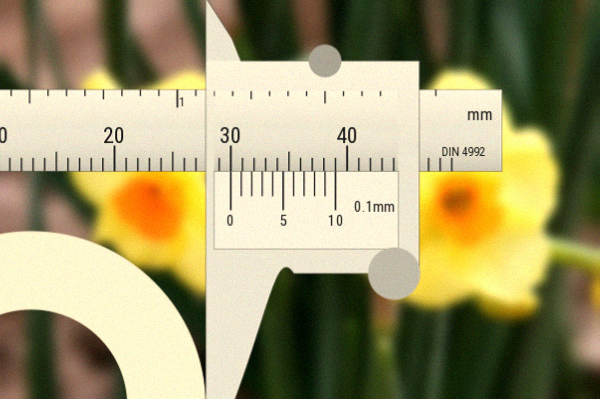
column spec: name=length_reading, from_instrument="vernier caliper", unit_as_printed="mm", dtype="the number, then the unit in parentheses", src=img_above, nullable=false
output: 30.0 (mm)
